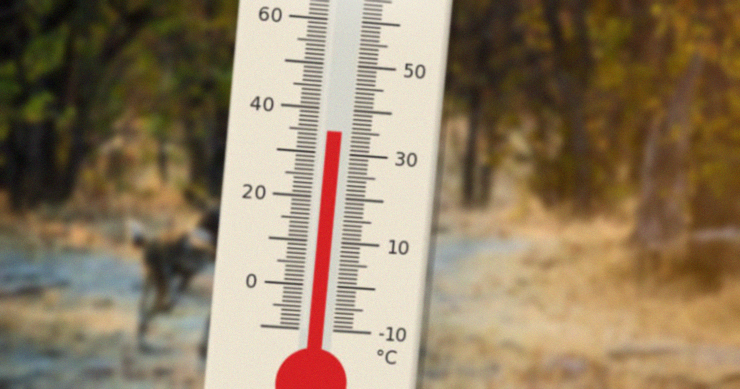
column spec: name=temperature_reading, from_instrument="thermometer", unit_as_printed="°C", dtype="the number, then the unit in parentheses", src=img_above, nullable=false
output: 35 (°C)
